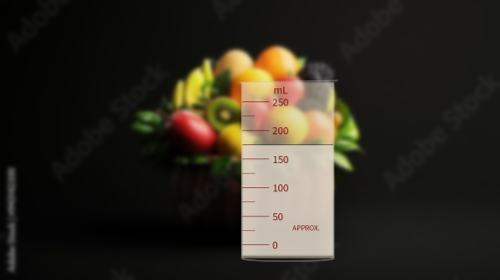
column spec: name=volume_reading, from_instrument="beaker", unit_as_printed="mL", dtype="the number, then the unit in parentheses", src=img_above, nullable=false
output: 175 (mL)
